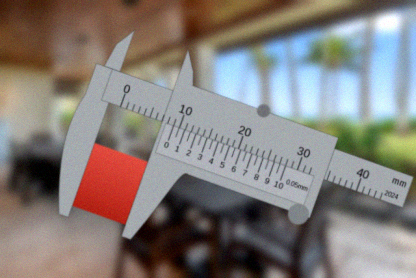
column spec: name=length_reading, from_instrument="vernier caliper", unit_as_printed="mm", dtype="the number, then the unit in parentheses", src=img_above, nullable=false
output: 9.0 (mm)
